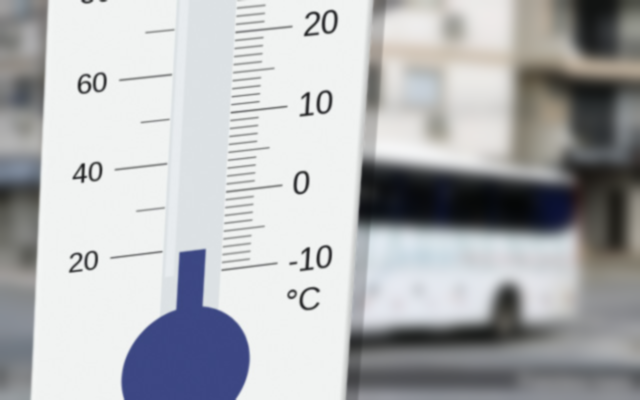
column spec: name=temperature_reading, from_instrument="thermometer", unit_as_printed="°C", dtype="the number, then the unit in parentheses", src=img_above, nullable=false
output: -7 (°C)
